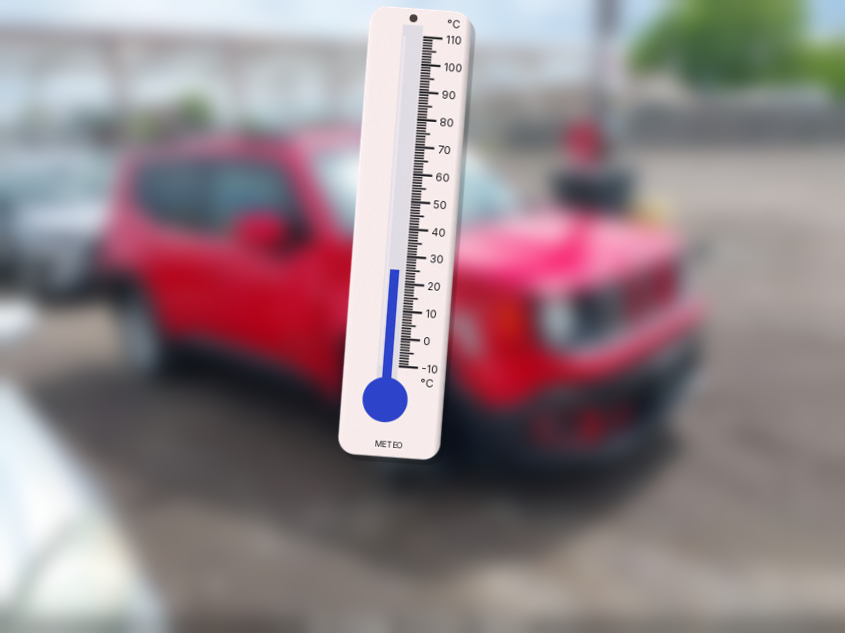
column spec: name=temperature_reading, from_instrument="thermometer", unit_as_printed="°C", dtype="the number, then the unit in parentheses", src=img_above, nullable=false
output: 25 (°C)
